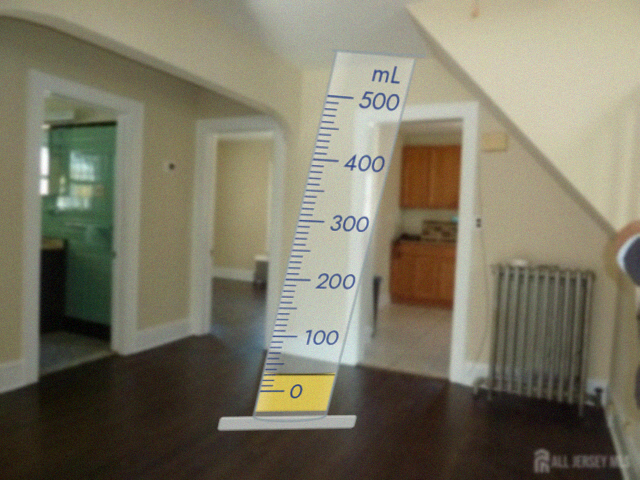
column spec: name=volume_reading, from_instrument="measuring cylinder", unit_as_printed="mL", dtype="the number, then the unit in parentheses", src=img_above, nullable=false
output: 30 (mL)
